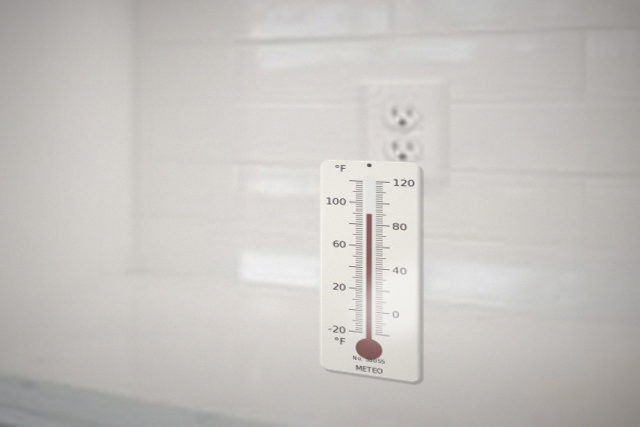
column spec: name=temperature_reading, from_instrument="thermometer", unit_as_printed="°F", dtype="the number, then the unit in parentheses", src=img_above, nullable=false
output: 90 (°F)
